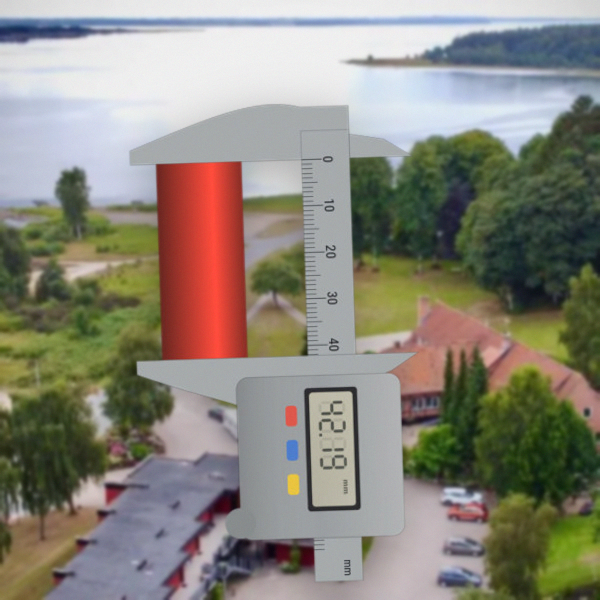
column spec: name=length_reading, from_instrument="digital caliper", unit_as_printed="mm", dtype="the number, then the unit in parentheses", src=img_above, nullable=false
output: 42.19 (mm)
